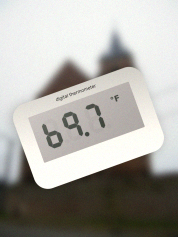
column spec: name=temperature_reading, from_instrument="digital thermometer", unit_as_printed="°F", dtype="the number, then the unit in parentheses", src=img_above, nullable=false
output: 69.7 (°F)
